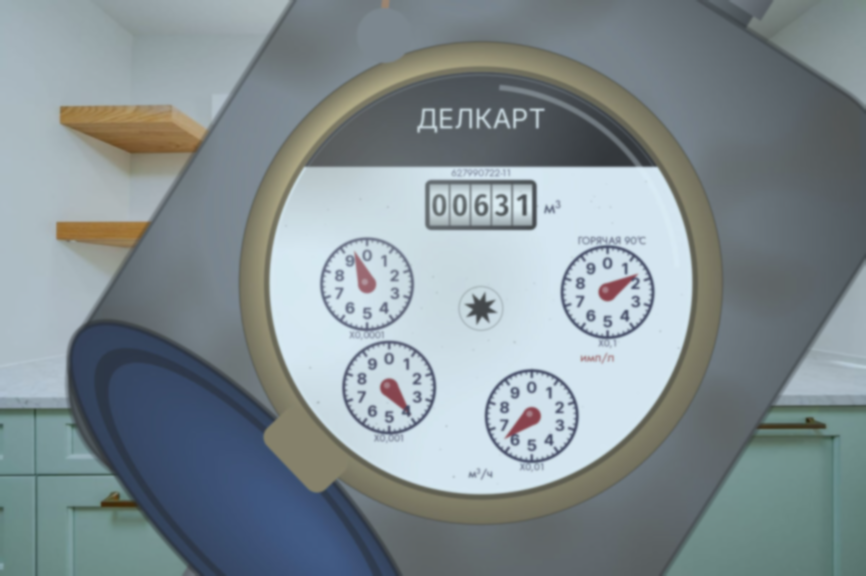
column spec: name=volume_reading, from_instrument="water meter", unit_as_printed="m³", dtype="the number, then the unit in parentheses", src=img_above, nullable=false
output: 631.1639 (m³)
